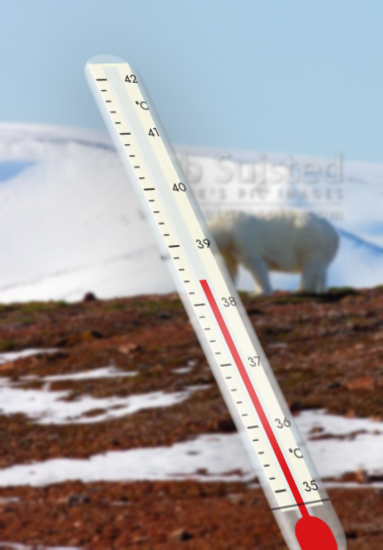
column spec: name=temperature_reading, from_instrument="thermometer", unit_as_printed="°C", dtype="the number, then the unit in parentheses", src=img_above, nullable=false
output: 38.4 (°C)
